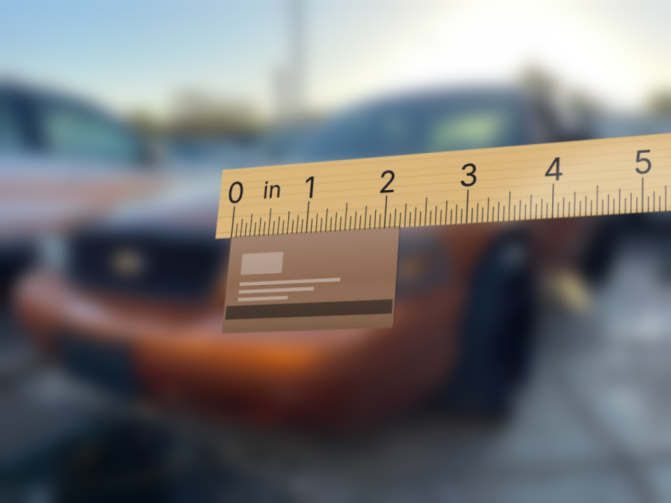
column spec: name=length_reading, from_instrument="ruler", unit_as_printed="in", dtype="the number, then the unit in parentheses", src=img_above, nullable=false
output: 2.1875 (in)
